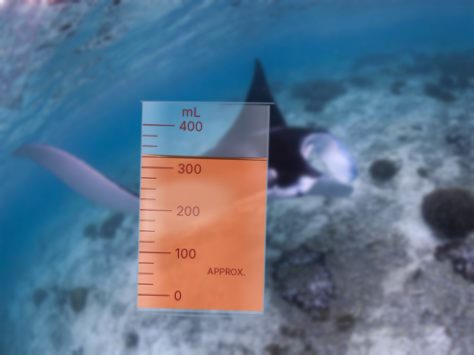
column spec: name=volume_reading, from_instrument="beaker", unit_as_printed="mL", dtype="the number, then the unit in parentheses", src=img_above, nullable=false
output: 325 (mL)
